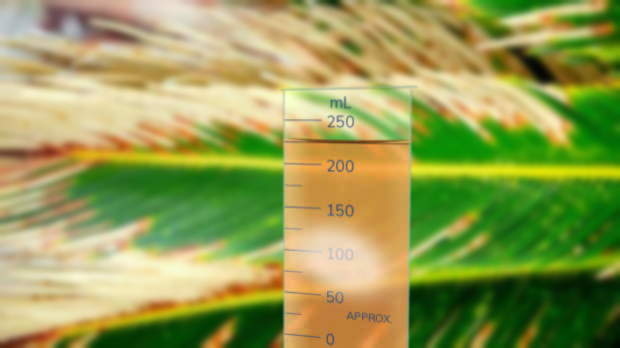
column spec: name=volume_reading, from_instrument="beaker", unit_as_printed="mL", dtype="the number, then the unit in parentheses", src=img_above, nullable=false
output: 225 (mL)
